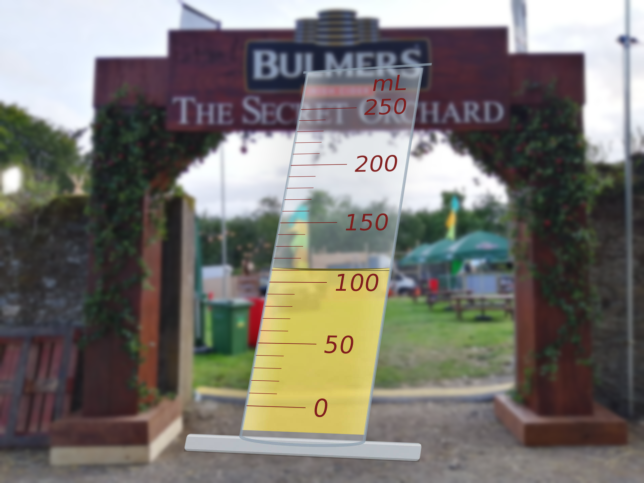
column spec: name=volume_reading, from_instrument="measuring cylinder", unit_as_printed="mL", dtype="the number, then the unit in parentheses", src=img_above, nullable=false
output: 110 (mL)
